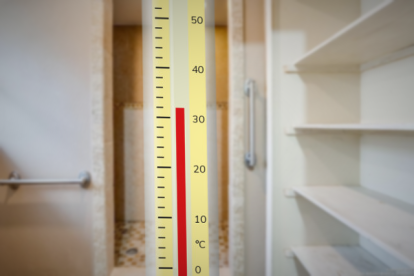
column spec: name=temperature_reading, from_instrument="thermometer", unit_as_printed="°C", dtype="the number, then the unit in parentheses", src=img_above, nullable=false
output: 32 (°C)
